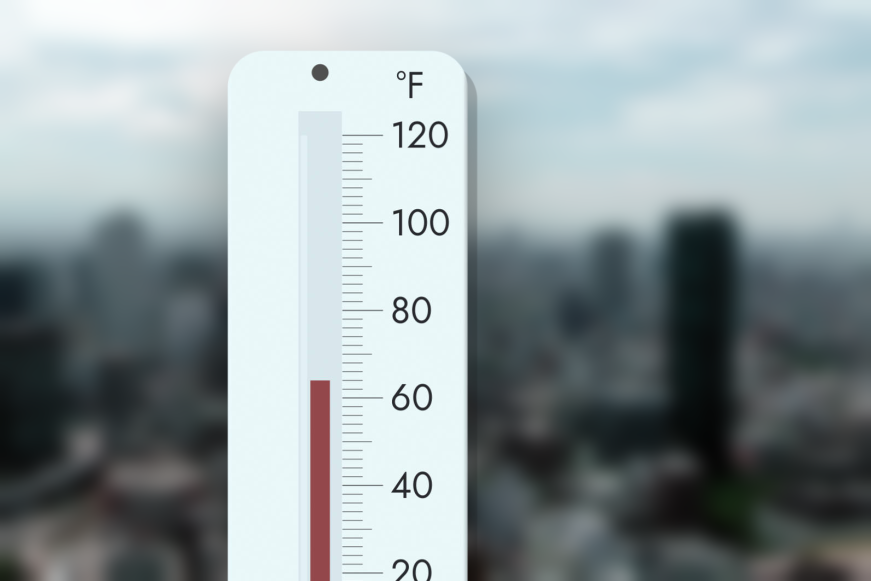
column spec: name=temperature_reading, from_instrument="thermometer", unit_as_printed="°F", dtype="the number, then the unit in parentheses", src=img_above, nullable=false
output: 64 (°F)
